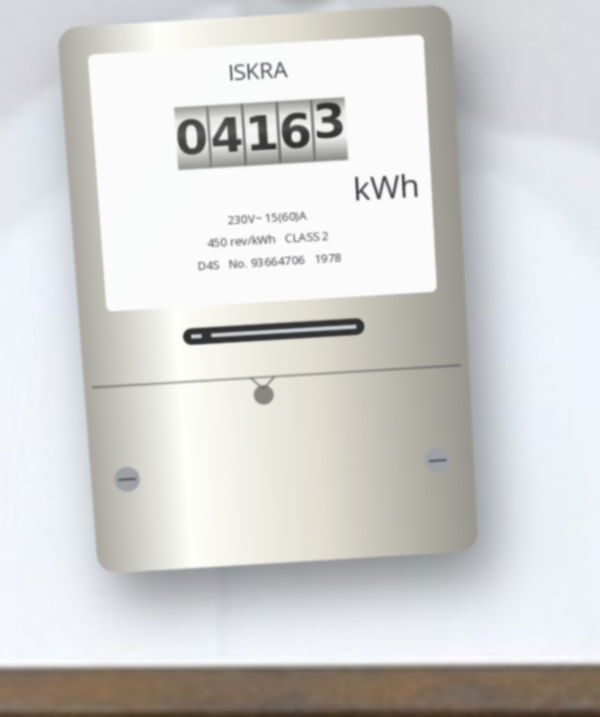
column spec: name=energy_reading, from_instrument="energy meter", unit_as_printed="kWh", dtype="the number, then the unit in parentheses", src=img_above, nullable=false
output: 4163 (kWh)
